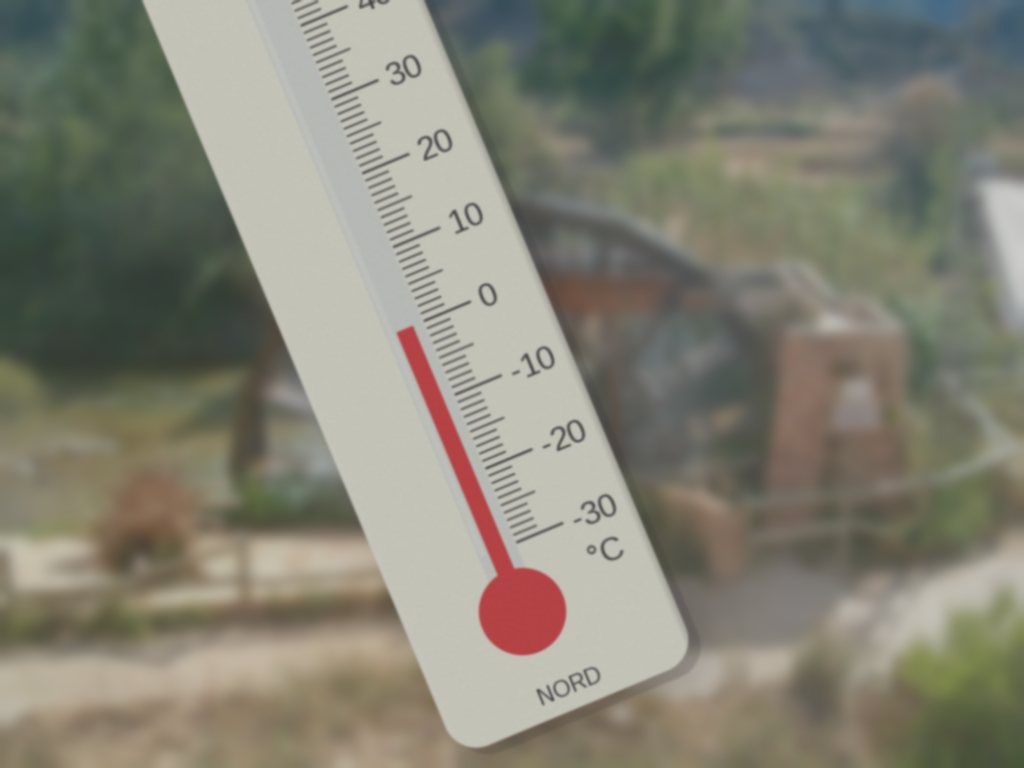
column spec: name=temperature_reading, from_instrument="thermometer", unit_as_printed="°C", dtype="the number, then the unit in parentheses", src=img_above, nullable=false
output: 0 (°C)
